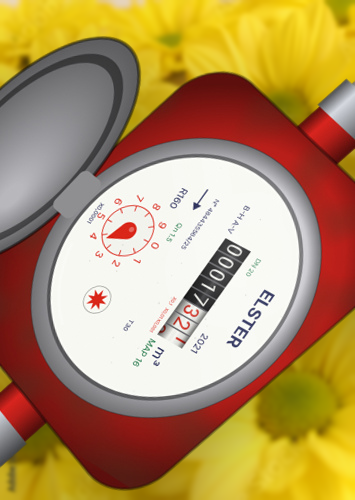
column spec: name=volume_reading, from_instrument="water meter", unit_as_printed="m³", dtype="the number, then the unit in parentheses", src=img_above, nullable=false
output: 17.3213 (m³)
